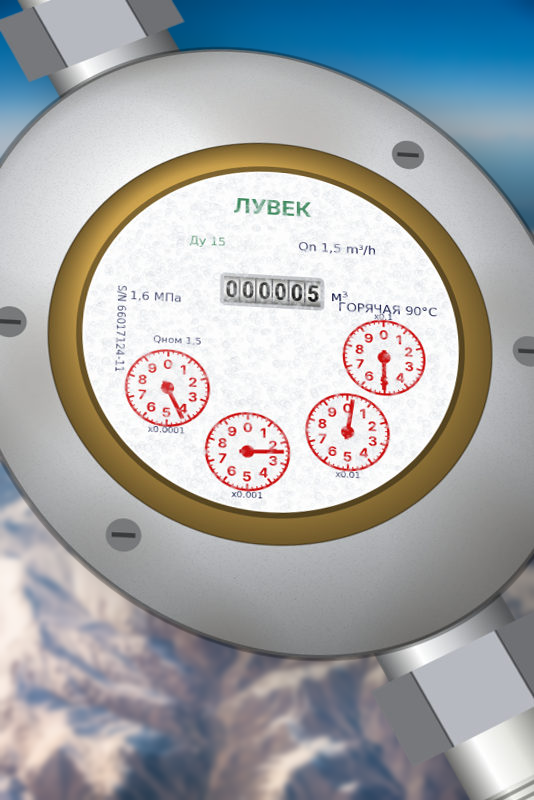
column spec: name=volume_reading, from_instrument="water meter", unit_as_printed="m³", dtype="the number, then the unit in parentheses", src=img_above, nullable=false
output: 5.5024 (m³)
